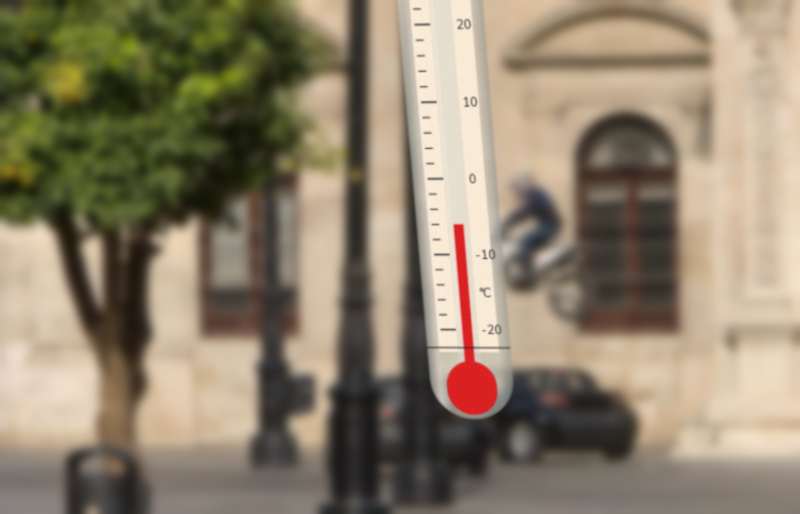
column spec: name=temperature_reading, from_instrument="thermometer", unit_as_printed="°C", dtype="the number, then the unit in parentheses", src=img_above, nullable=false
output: -6 (°C)
